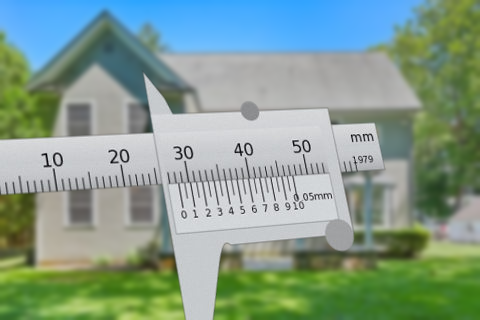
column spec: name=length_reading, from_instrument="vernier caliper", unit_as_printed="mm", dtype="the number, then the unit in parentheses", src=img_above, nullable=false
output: 28.4 (mm)
